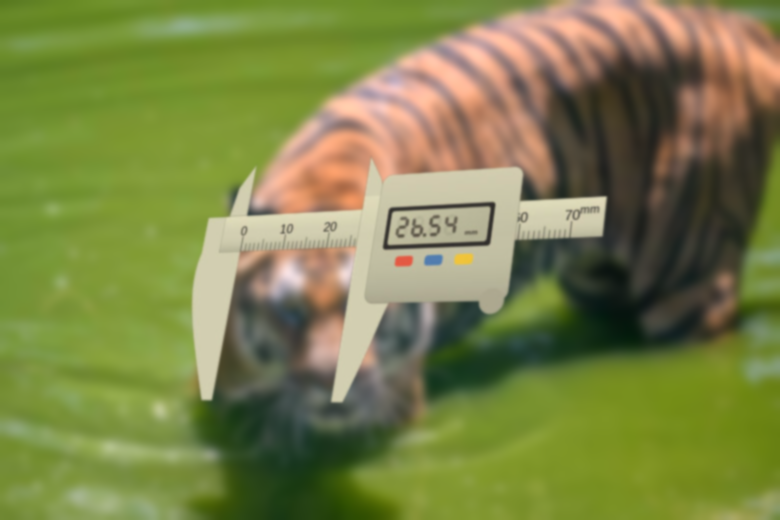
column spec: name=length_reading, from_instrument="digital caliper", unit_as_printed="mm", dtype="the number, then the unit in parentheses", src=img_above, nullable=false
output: 26.54 (mm)
